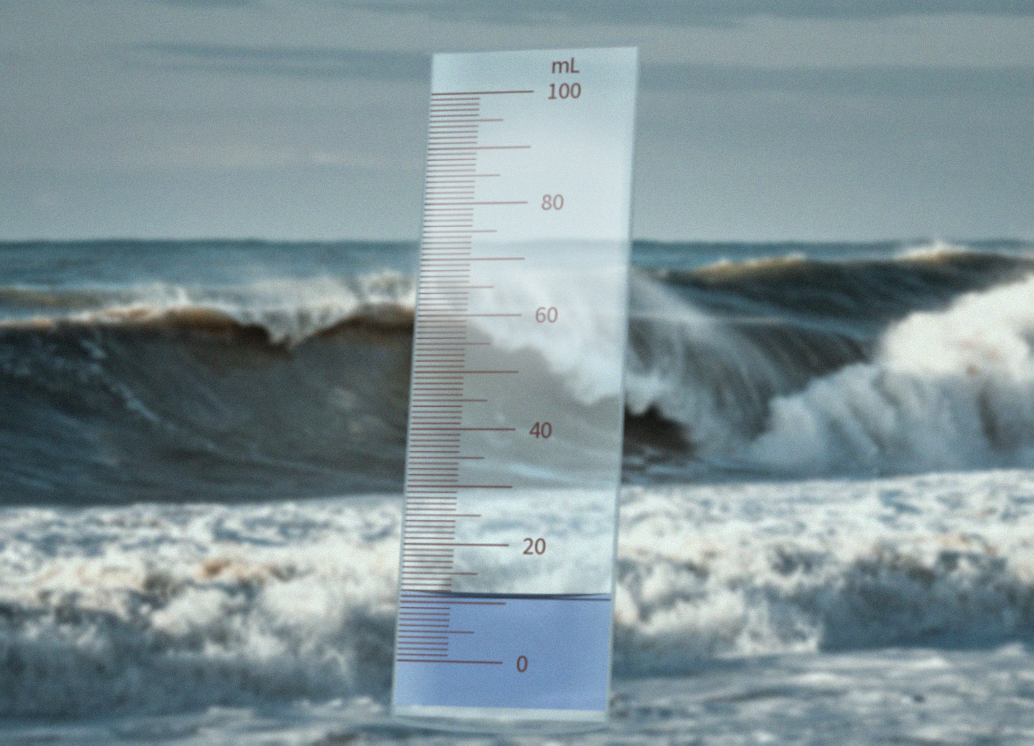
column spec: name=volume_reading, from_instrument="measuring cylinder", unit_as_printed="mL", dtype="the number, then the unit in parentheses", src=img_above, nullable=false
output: 11 (mL)
